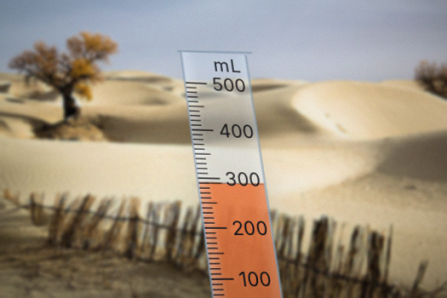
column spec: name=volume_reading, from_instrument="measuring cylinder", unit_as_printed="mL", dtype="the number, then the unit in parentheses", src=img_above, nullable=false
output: 290 (mL)
